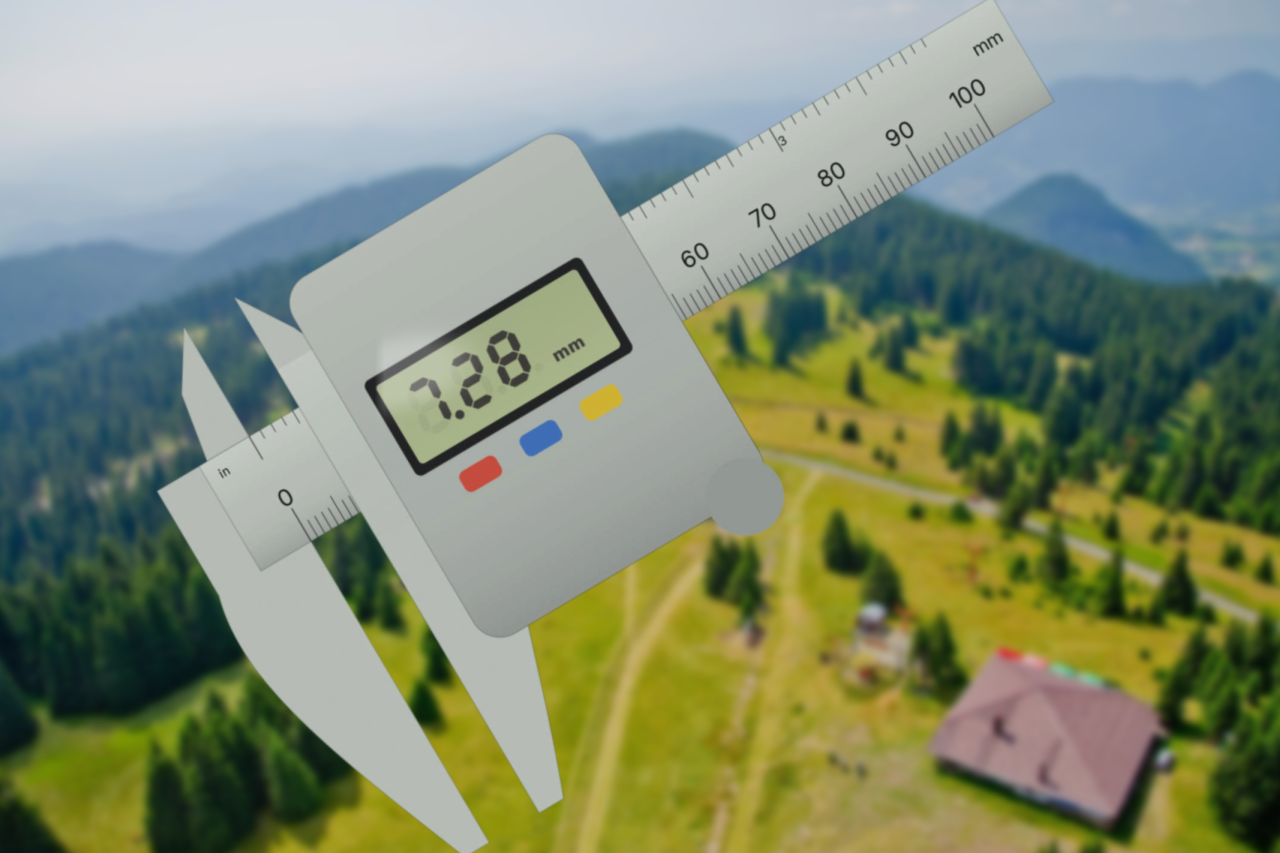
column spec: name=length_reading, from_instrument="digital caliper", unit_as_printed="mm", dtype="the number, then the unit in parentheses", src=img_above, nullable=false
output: 7.28 (mm)
